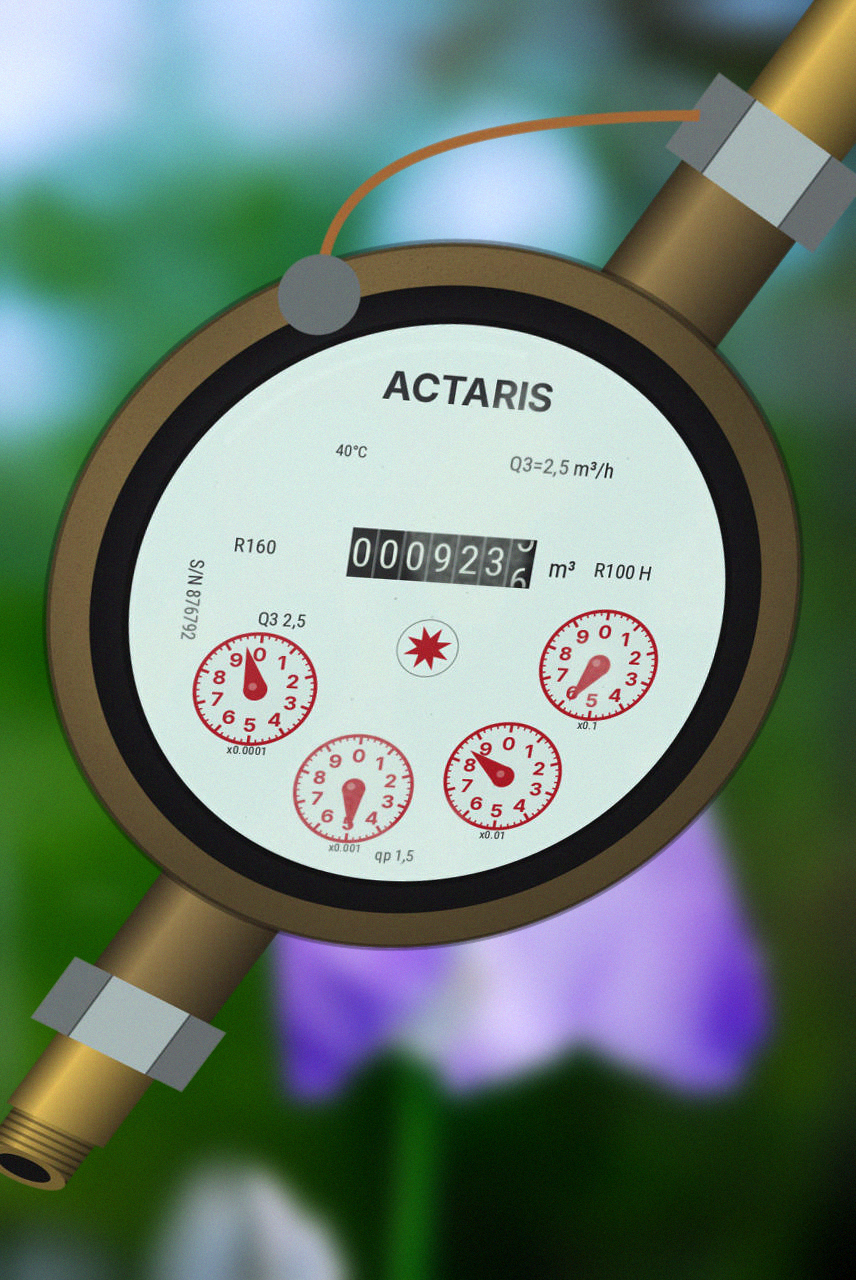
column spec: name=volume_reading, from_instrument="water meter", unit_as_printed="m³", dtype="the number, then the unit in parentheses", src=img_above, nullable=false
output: 9235.5849 (m³)
